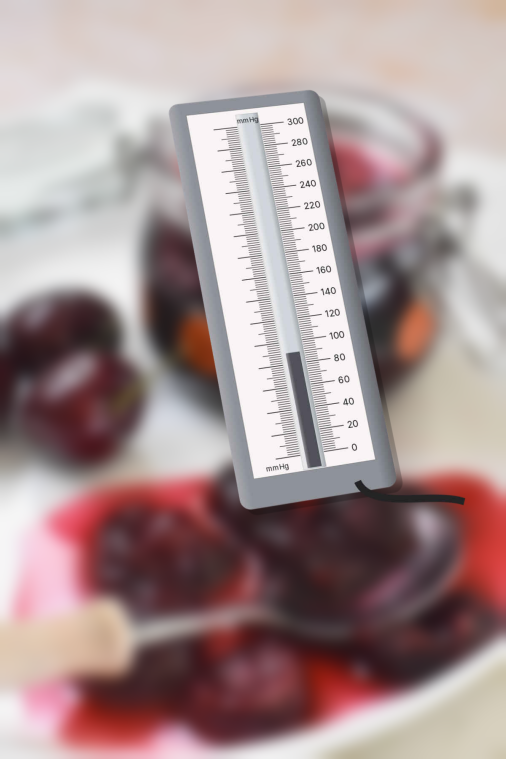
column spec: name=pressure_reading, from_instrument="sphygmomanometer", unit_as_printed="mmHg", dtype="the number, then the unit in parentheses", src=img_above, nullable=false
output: 90 (mmHg)
